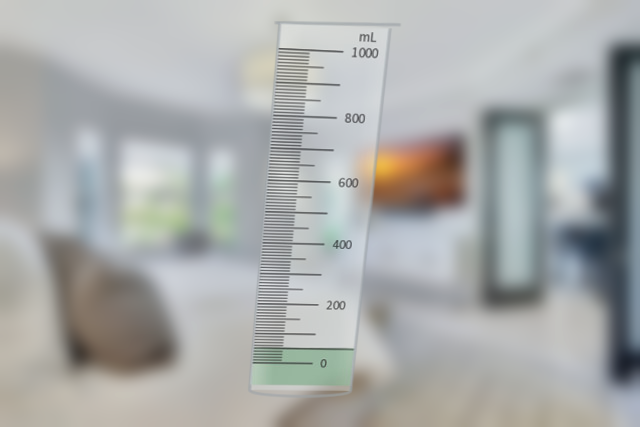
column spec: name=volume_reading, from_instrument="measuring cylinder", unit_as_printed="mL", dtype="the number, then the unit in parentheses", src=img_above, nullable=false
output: 50 (mL)
